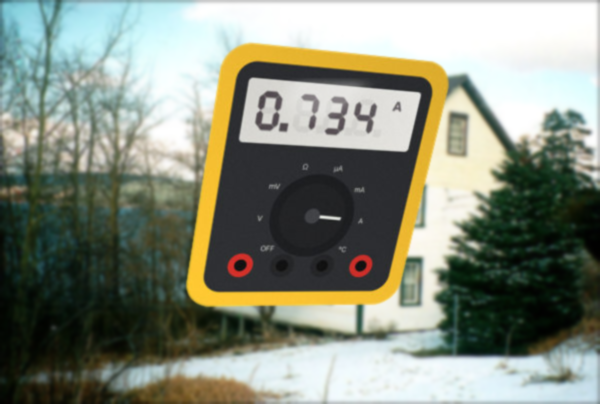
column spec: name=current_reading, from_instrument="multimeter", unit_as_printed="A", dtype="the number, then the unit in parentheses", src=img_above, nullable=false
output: 0.734 (A)
